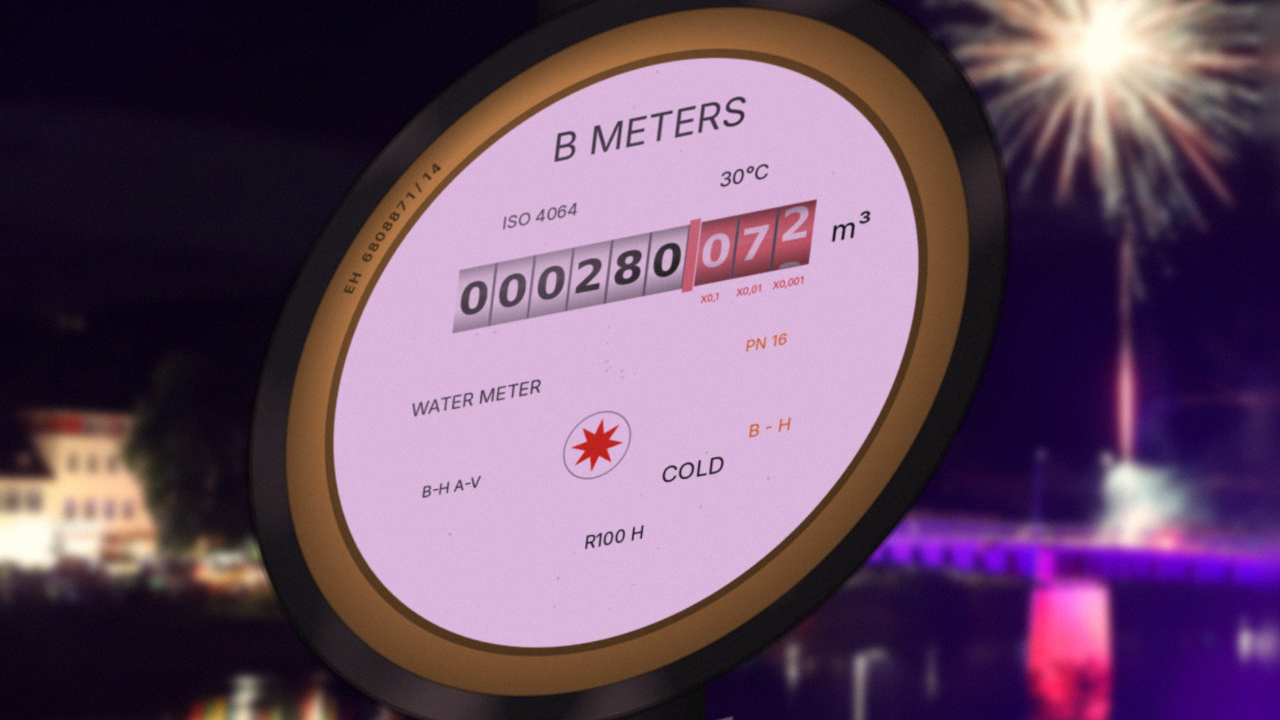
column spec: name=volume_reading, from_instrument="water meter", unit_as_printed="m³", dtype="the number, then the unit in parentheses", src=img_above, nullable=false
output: 280.072 (m³)
